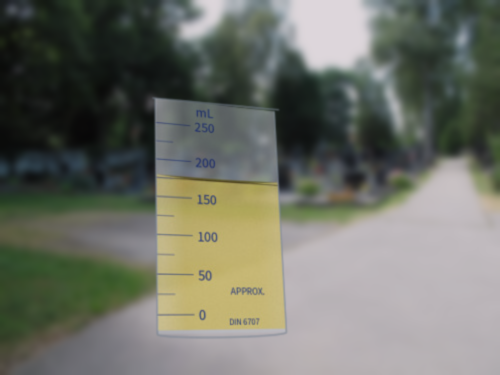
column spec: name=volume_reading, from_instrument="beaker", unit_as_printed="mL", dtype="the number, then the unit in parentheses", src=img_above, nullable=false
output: 175 (mL)
